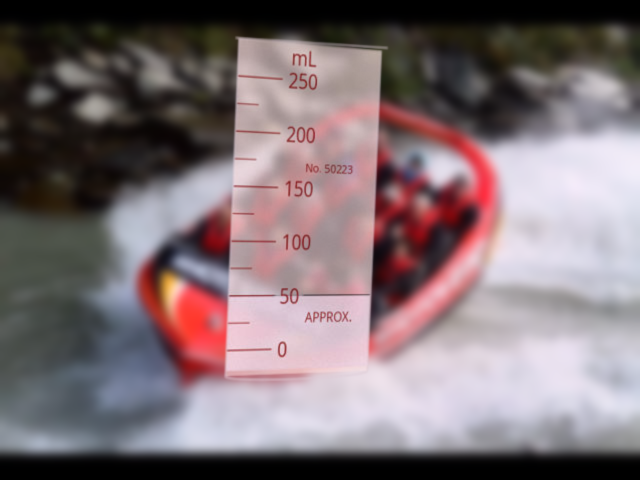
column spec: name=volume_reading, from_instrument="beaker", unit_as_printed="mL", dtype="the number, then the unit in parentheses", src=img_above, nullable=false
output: 50 (mL)
